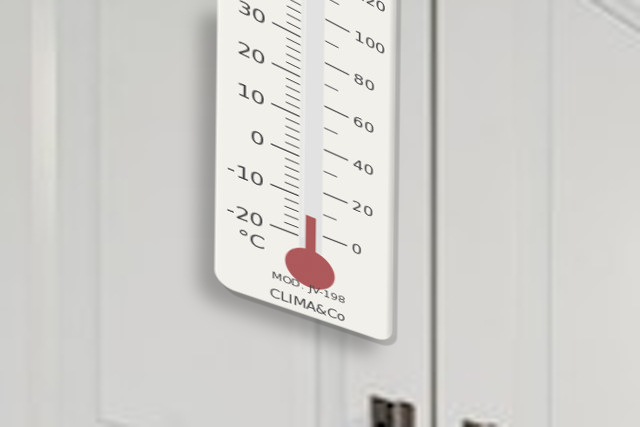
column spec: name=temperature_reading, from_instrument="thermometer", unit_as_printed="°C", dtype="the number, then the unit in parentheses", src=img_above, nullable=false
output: -14 (°C)
